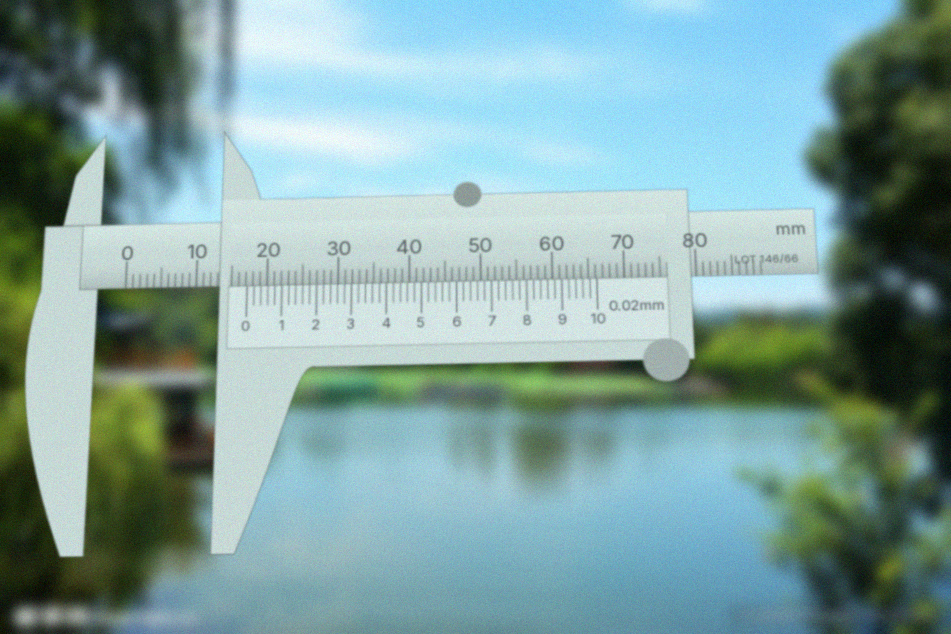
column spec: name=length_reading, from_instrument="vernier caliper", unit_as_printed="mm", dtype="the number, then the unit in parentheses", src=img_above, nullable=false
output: 17.2 (mm)
